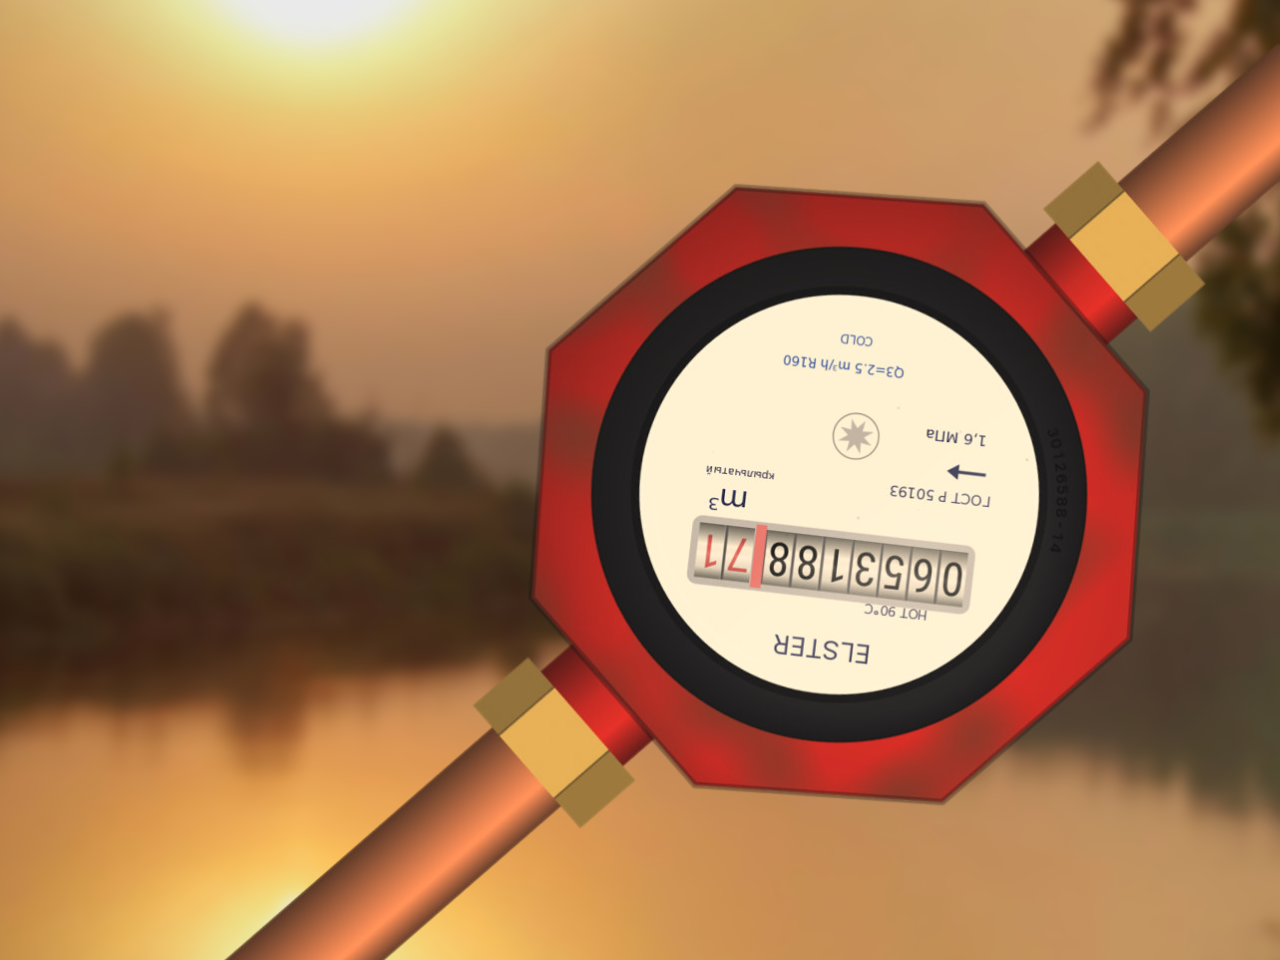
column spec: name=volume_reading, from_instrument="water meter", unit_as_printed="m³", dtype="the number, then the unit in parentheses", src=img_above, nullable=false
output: 653188.71 (m³)
